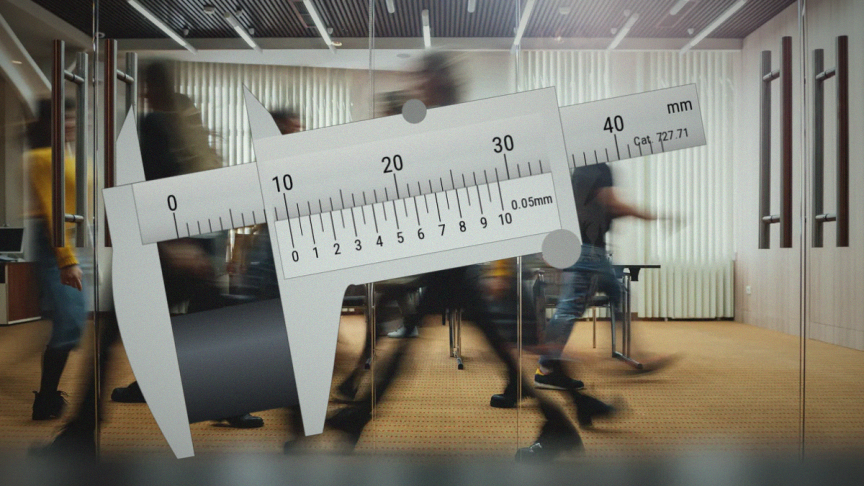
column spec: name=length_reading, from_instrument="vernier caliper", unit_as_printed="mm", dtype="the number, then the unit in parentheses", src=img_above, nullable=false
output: 10.0 (mm)
